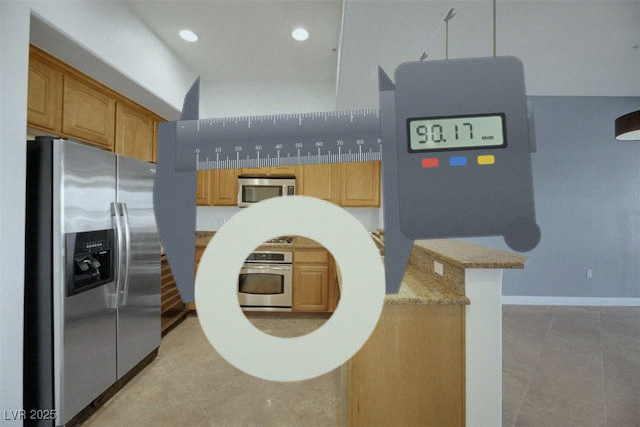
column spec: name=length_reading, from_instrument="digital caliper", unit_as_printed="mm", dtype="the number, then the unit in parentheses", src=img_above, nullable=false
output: 90.17 (mm)
